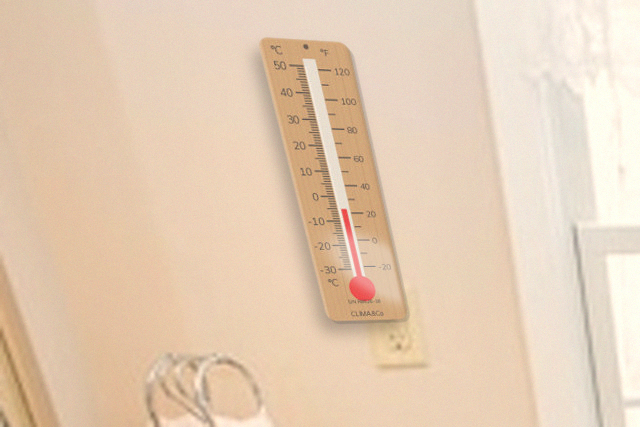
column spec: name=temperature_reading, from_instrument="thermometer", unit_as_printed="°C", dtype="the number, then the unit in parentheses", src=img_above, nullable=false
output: -5 (°C)
